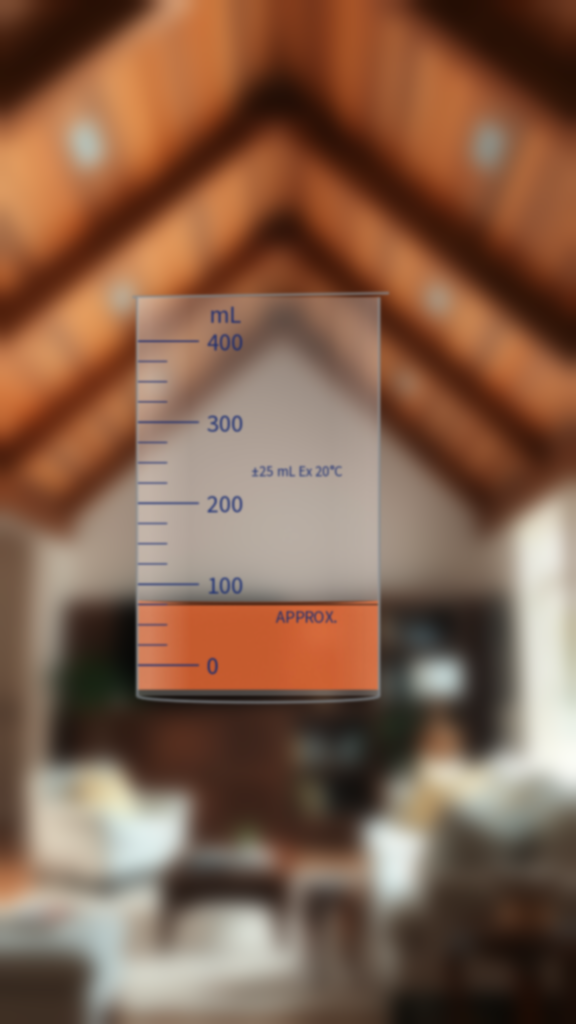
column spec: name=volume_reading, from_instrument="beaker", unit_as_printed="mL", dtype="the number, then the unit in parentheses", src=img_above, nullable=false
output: 75 (mL)
